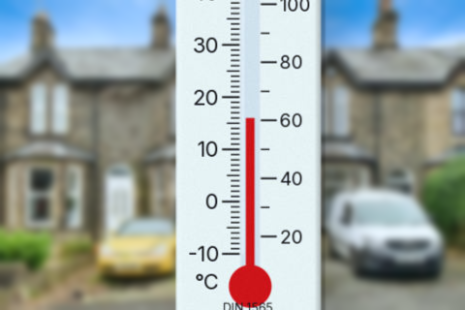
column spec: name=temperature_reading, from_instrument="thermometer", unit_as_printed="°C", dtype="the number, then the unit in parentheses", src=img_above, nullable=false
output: 16 (°C)
